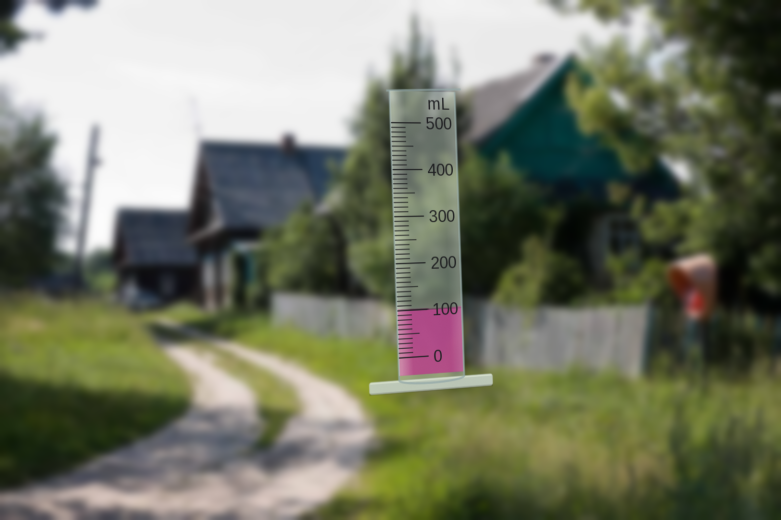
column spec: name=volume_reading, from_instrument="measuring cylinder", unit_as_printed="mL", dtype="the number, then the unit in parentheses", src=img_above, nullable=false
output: 100 (mL)
